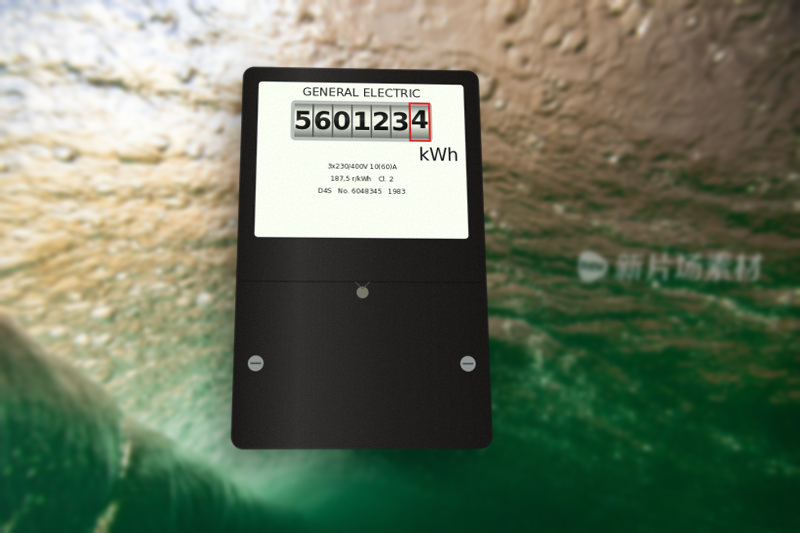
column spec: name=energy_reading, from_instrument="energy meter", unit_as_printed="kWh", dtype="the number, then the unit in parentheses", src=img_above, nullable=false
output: 560123.4 (kWh)
